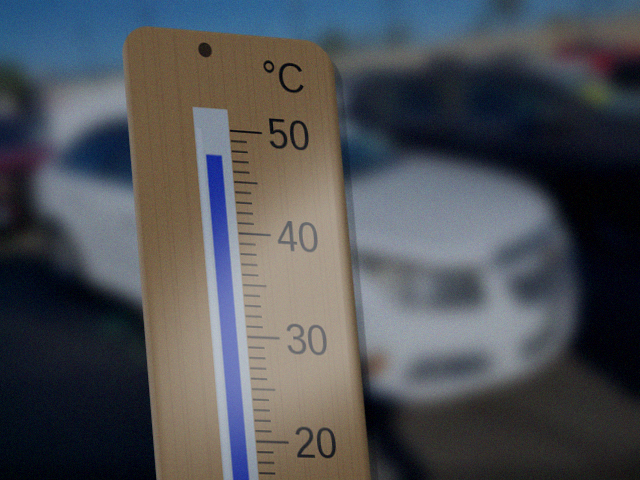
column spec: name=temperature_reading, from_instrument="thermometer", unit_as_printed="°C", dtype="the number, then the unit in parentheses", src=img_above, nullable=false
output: 47.5 (°C)
